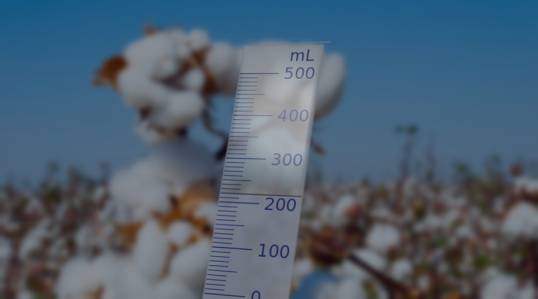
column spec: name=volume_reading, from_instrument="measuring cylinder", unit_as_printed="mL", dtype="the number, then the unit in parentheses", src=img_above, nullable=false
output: 220 (mL)
